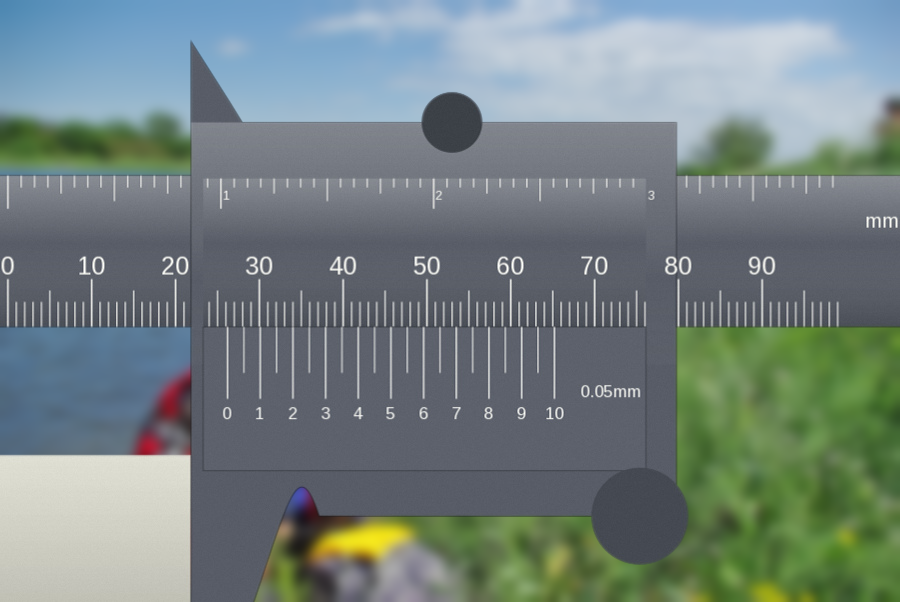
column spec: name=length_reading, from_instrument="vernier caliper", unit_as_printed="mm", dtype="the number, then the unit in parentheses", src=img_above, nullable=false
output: 26.2 (mm)
